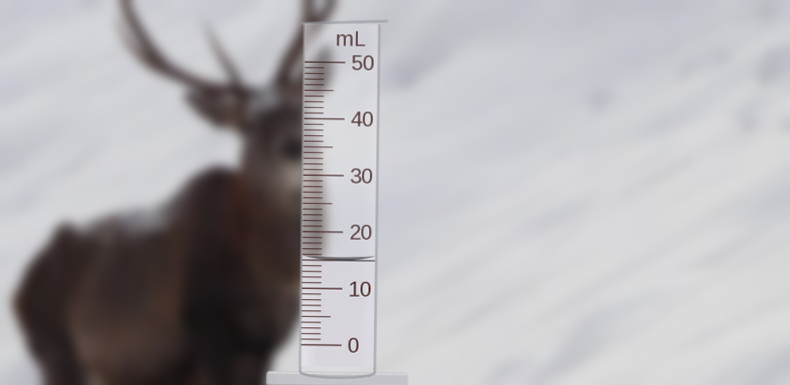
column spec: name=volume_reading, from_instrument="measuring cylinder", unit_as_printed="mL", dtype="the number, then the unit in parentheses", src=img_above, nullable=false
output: 15 (mL)
